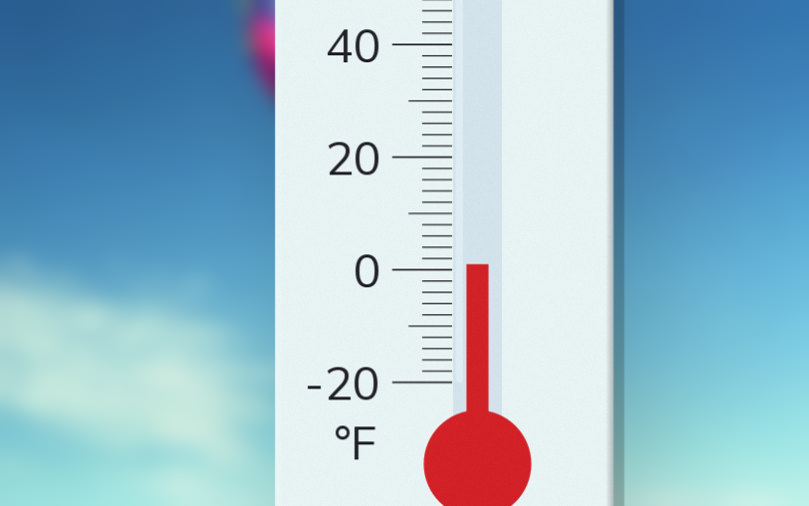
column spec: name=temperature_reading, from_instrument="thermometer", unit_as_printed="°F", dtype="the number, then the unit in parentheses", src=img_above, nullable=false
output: 1 (°F)
